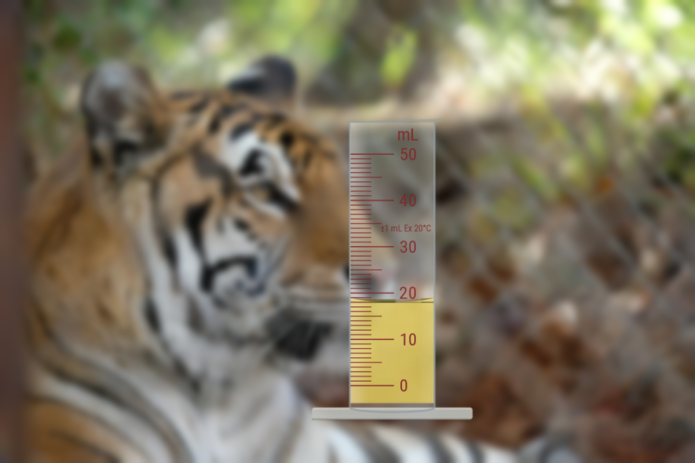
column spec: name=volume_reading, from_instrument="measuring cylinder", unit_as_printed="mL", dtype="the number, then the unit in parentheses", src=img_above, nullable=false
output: 18 (mL)
